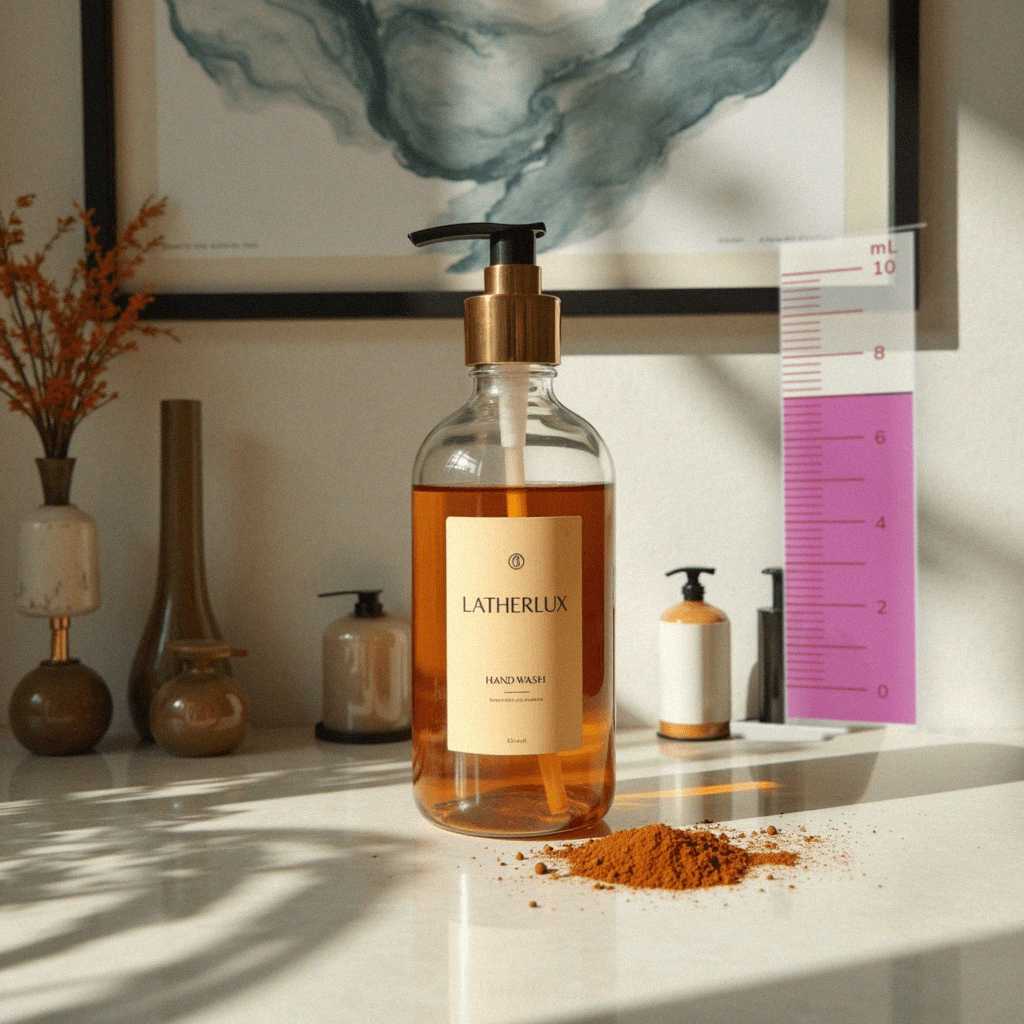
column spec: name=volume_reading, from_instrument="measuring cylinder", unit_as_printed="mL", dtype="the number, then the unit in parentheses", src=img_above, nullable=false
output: 7 (mL)
